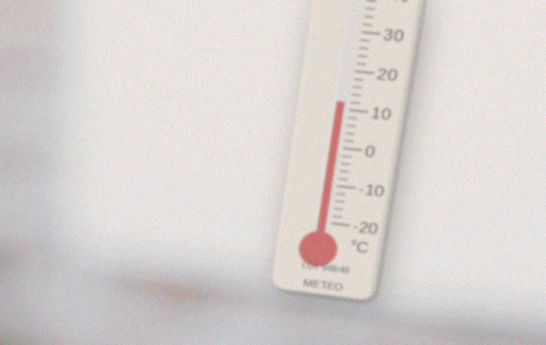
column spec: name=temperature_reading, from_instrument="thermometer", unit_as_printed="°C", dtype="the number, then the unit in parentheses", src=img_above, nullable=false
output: 12 (°C)
